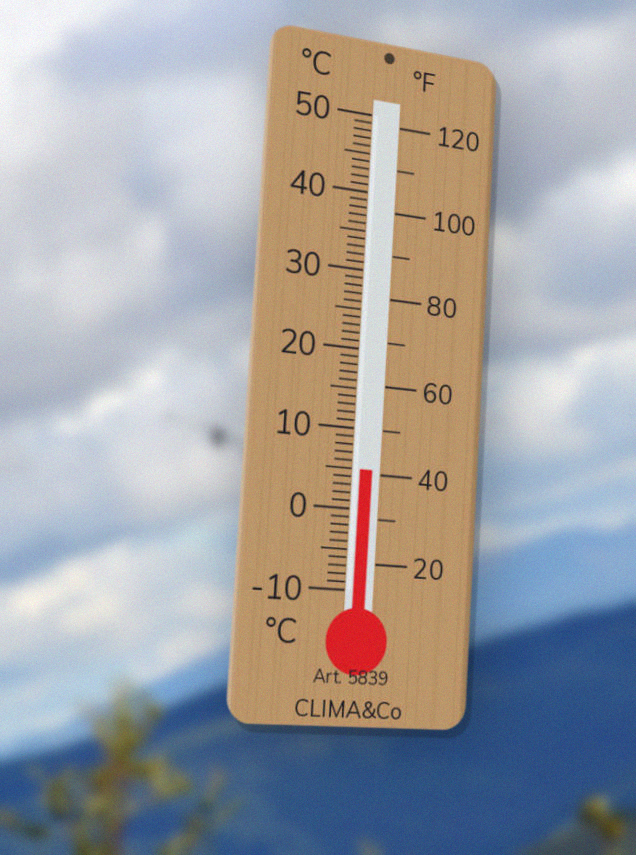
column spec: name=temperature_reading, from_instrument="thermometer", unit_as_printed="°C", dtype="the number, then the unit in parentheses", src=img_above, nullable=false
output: 5 (°C)
